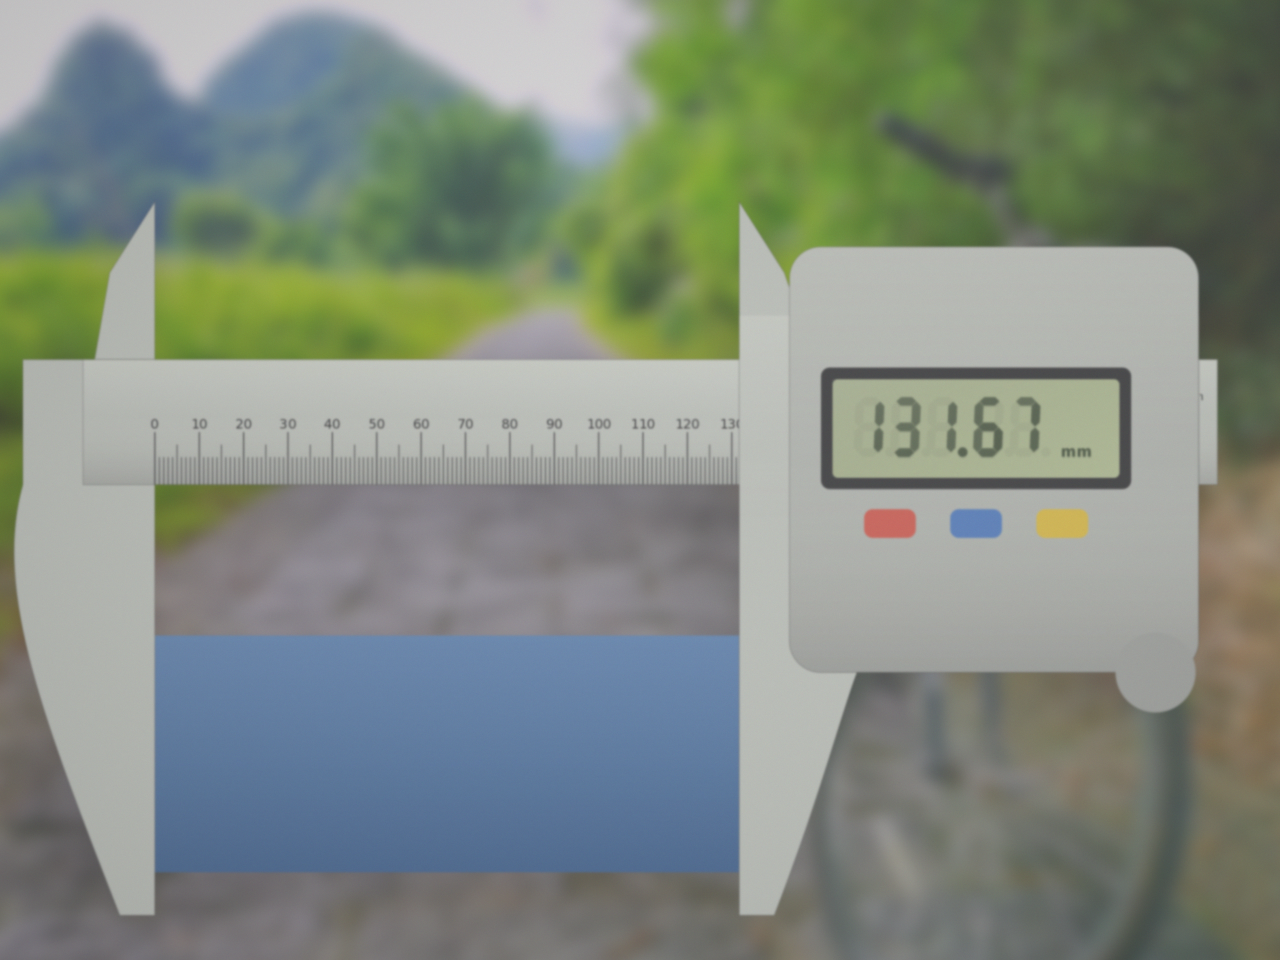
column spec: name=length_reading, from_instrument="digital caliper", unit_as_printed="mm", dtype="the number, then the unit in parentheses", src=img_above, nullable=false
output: 131.67 (mm)
